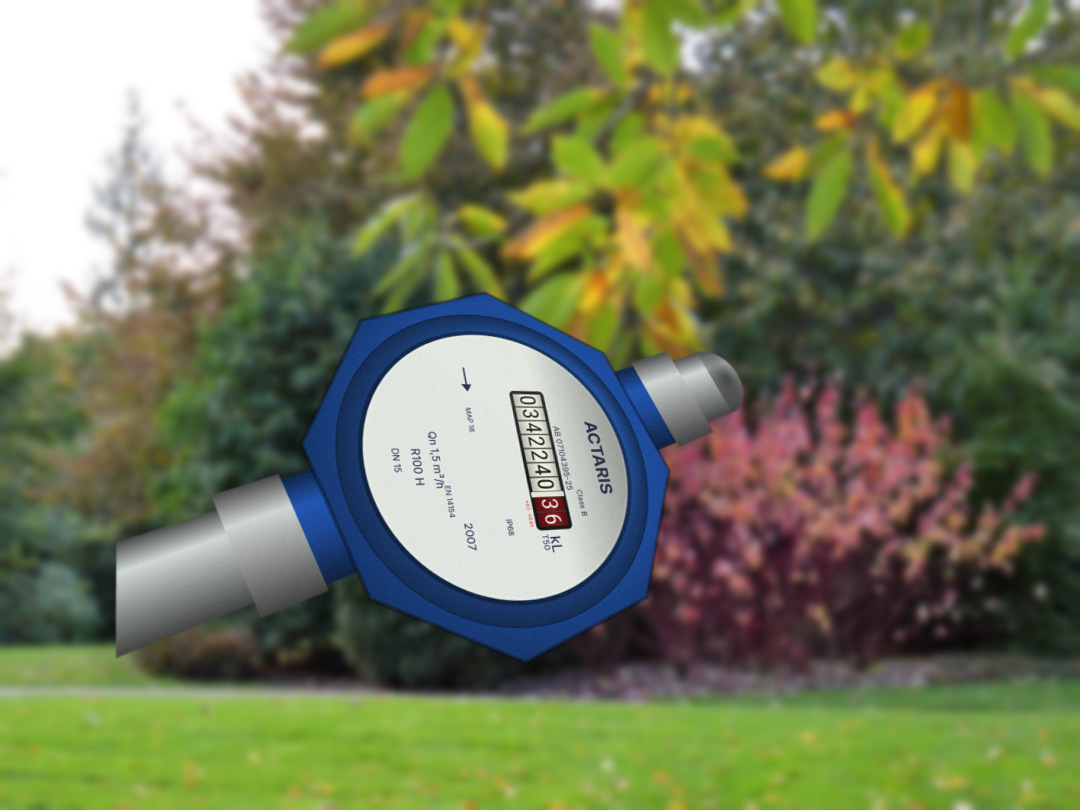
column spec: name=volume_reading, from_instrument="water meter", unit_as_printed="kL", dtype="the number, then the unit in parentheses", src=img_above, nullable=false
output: 342240.36 (kL)
